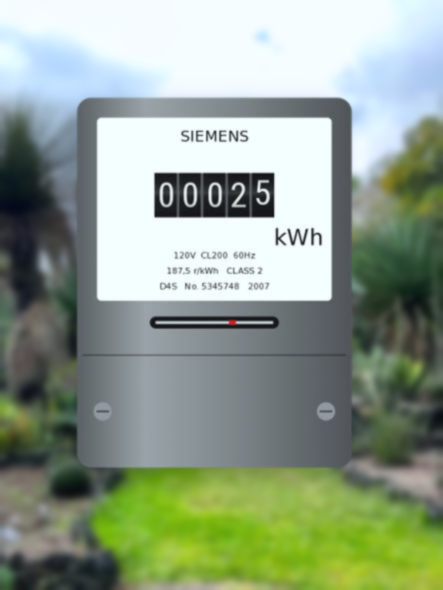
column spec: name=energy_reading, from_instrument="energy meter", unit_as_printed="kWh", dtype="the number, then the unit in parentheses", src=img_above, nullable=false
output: 25 (kWh)
